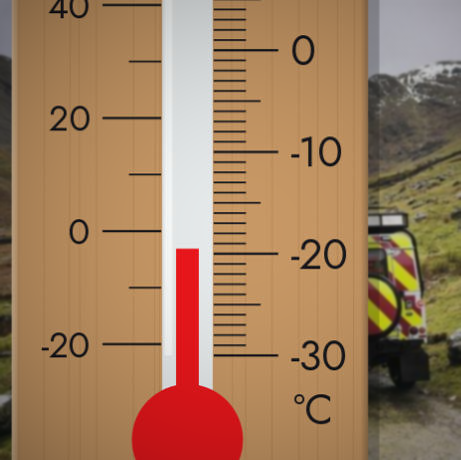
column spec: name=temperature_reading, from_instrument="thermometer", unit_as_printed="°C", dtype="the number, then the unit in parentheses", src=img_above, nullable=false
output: -19.5 (°C)
